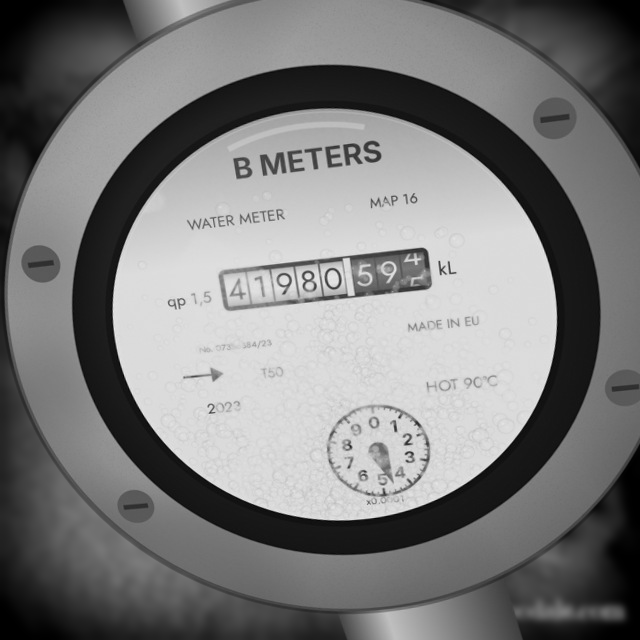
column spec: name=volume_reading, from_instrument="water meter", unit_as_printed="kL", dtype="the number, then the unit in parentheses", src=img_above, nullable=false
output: 41980.5944 (kL)
